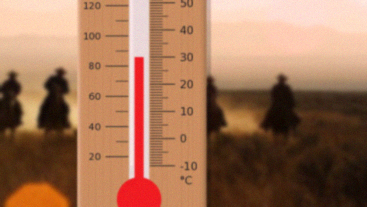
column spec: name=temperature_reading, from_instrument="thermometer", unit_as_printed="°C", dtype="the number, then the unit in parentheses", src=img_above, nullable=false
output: 30 (°C)
